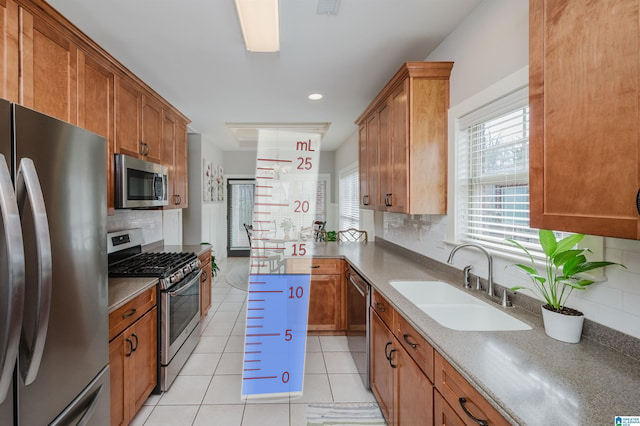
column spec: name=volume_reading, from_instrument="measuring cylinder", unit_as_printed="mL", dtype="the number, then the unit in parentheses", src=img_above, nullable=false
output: 12 (mL)
